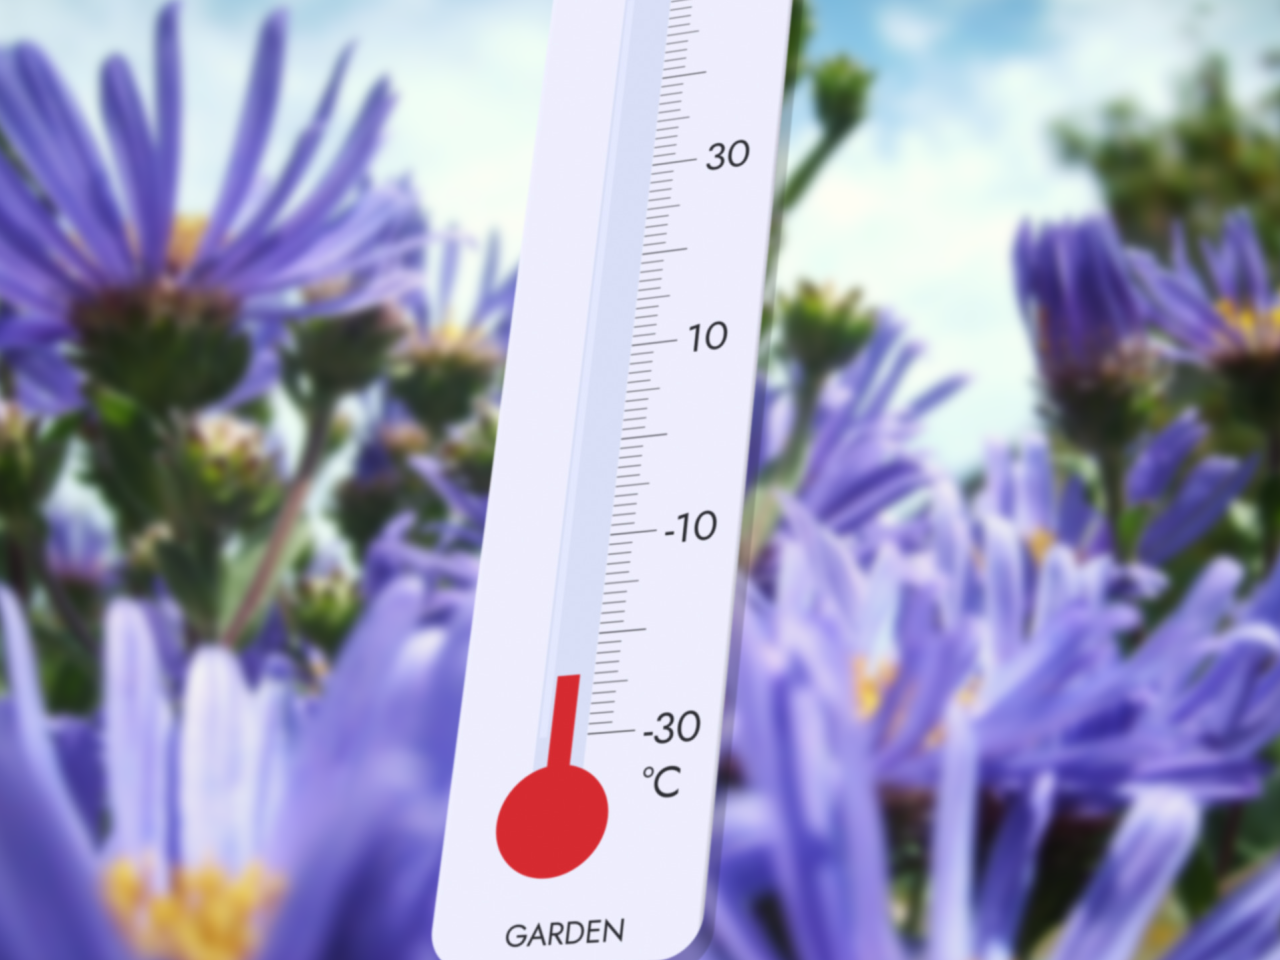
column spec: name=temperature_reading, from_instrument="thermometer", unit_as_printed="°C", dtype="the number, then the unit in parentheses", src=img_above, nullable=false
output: -24 (°C)
